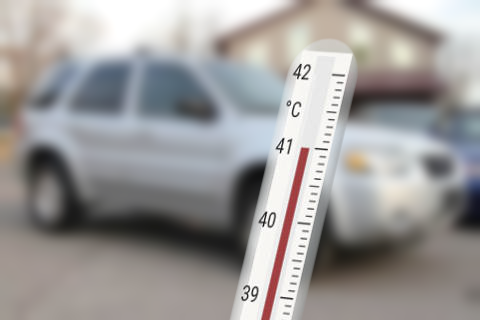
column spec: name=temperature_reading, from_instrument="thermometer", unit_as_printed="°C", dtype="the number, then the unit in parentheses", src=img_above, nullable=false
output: 41 (°C)
